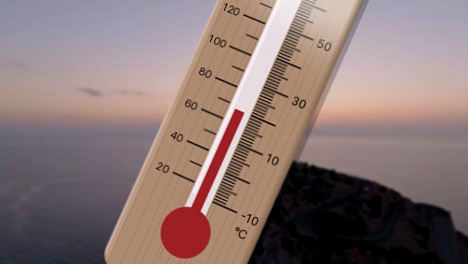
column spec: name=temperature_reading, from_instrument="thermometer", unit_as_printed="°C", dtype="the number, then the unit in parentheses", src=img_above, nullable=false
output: 20 (°C)
